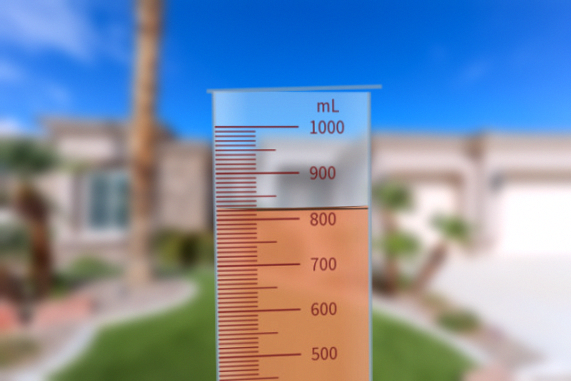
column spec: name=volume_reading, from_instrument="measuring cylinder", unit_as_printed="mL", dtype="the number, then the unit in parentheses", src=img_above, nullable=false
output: 820 (mL)
